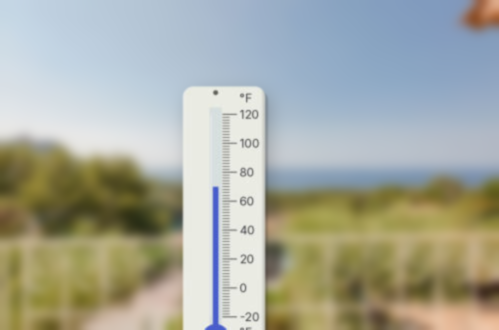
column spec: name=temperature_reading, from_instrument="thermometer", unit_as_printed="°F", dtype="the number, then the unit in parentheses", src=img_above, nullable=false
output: 70 (°F)
